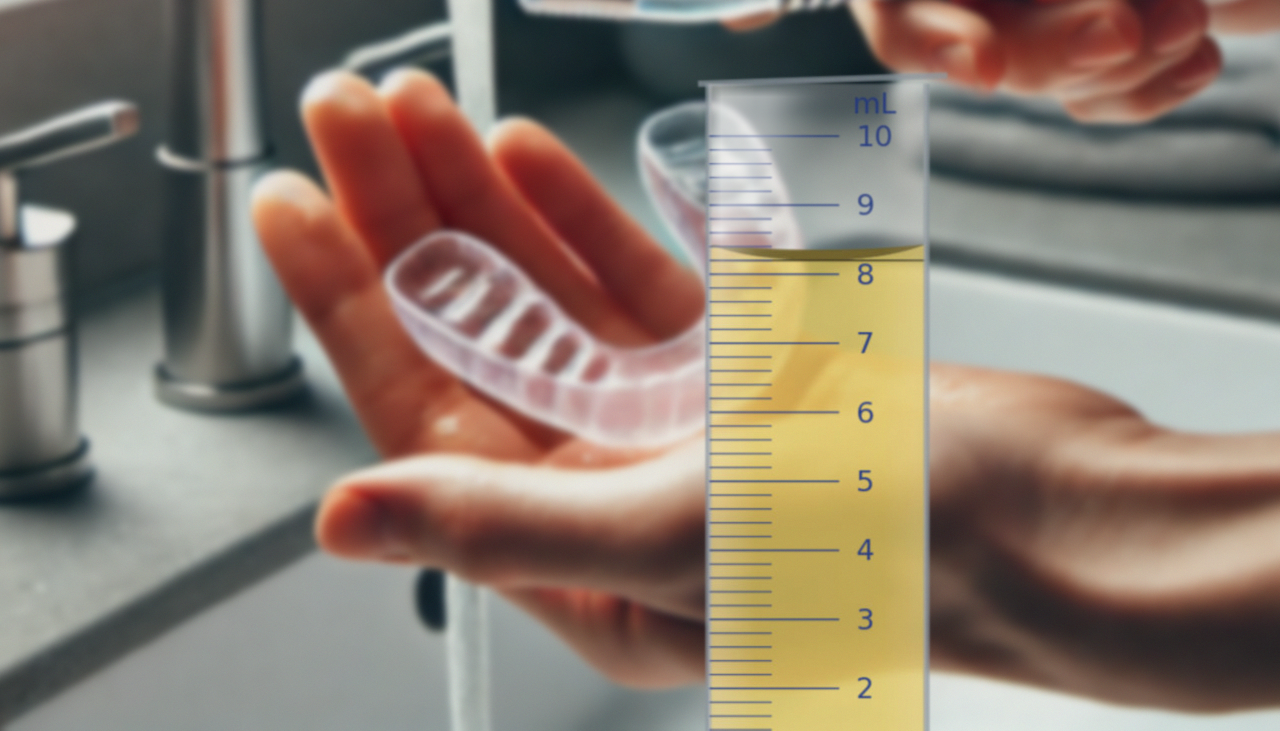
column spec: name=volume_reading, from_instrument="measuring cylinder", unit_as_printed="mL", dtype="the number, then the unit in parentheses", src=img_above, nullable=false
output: 8.2 (mL)
